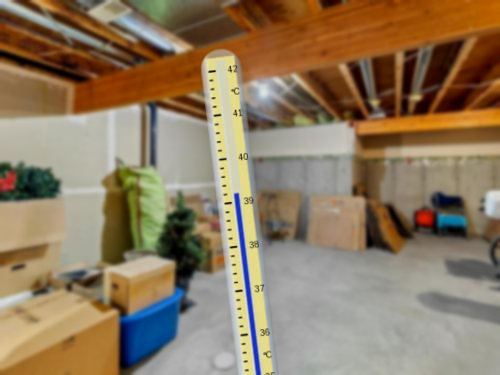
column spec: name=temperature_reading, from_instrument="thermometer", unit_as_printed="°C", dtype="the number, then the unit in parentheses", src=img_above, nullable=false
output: 39.2 (°C)
